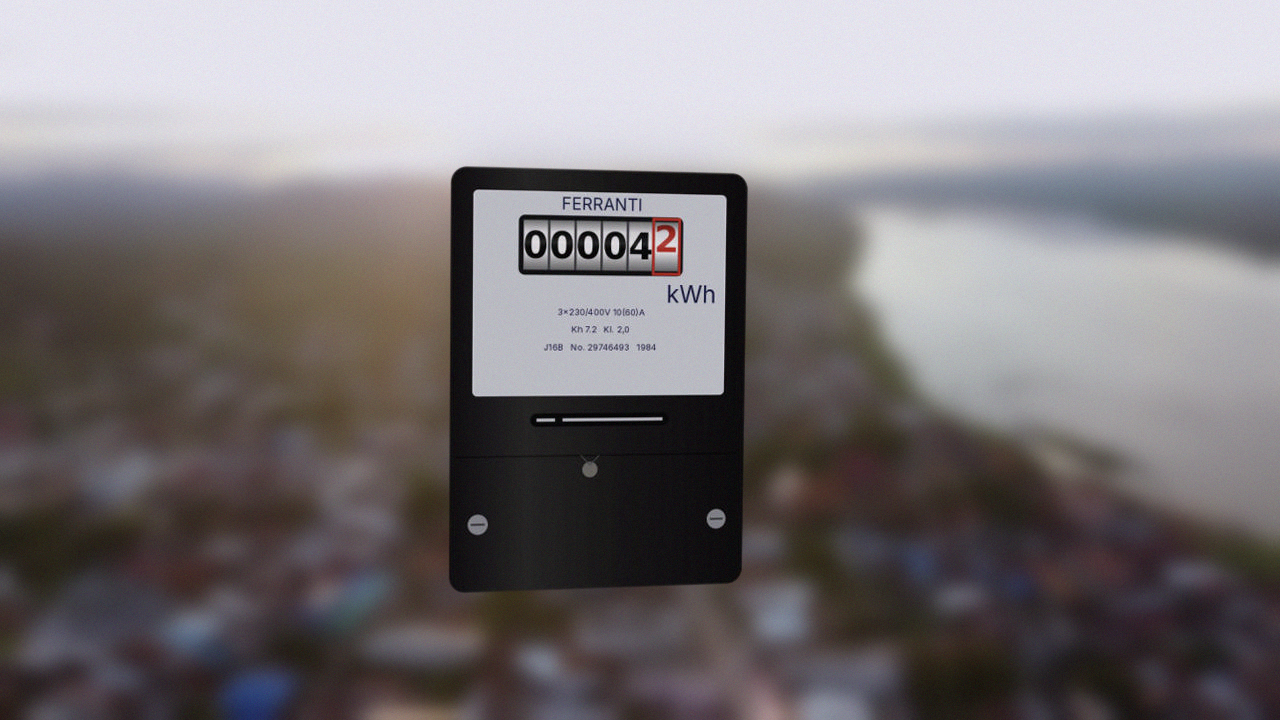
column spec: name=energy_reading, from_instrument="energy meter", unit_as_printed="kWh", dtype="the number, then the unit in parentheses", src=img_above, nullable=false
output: 4.2 (kWh)
